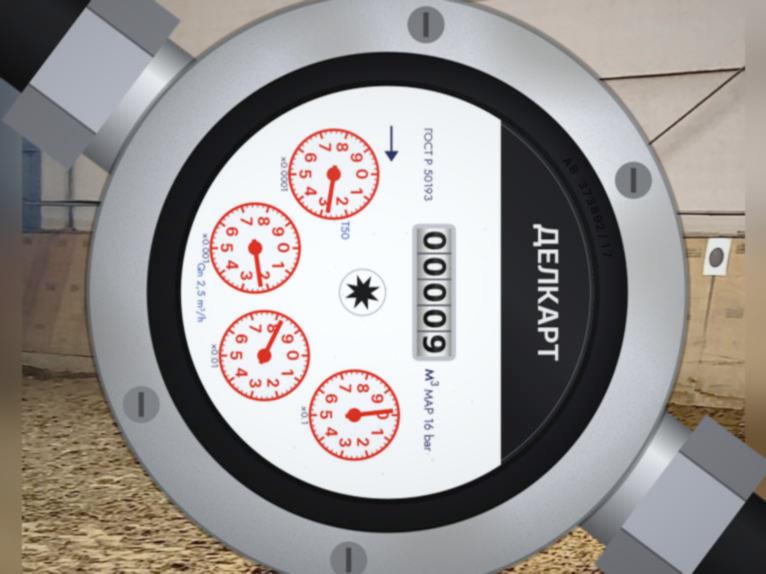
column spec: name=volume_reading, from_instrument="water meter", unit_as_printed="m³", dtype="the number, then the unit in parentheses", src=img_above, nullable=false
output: 8.9822 (m³)
